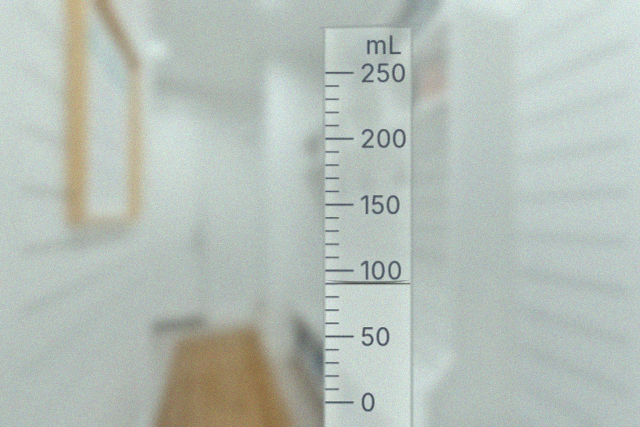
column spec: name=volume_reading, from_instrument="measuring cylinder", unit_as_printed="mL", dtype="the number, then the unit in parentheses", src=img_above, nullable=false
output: 90 (mL)
